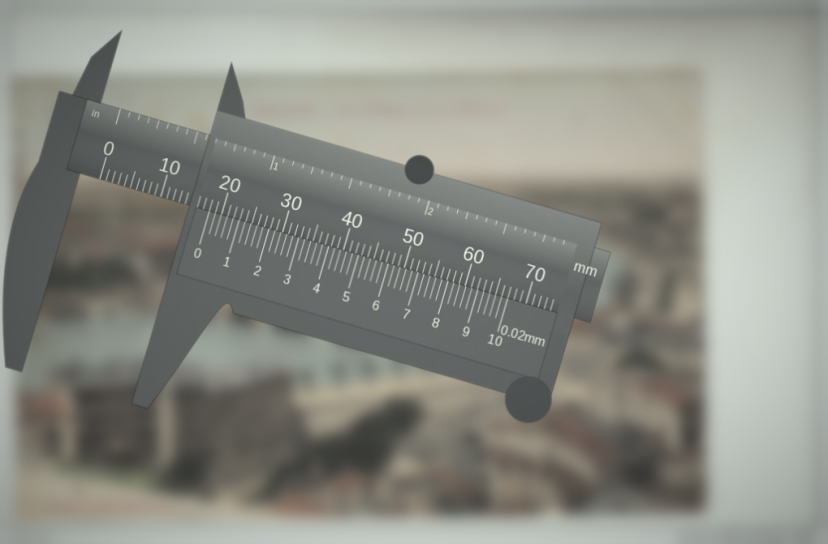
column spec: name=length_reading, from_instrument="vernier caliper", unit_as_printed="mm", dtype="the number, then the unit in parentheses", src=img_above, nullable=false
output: 18.0 (mm)
